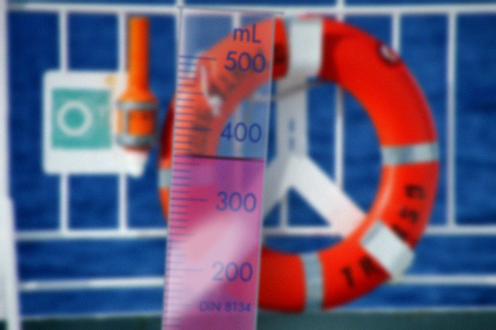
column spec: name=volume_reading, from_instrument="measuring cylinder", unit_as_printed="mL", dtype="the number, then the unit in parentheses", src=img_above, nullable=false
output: 360 (mL)
